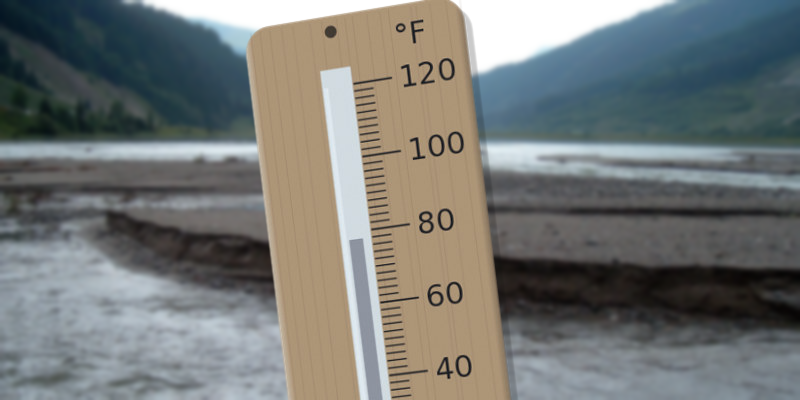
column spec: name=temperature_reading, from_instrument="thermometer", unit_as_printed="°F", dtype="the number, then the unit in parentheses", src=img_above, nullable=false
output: 78 (°F)
